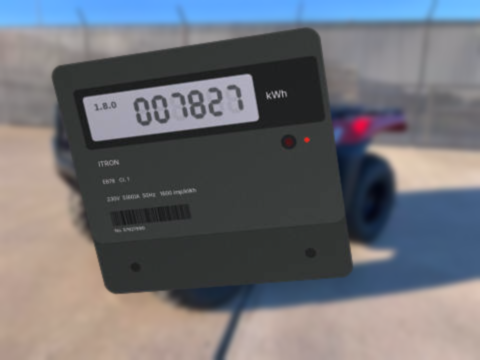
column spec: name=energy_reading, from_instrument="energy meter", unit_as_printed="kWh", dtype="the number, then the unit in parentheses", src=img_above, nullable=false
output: 7827 (kWh)
